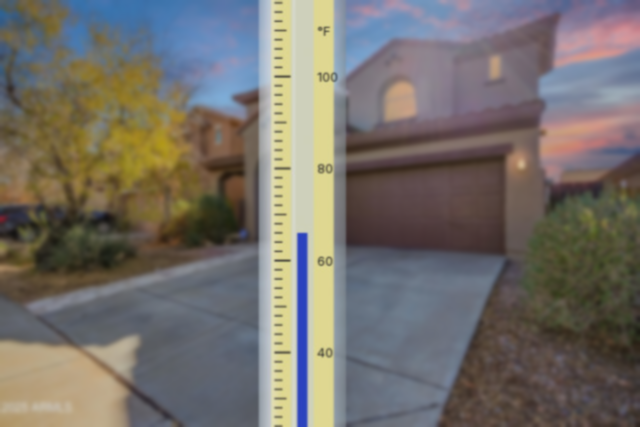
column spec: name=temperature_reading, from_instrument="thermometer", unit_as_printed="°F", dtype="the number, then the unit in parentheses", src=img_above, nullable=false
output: 66 (°F)
